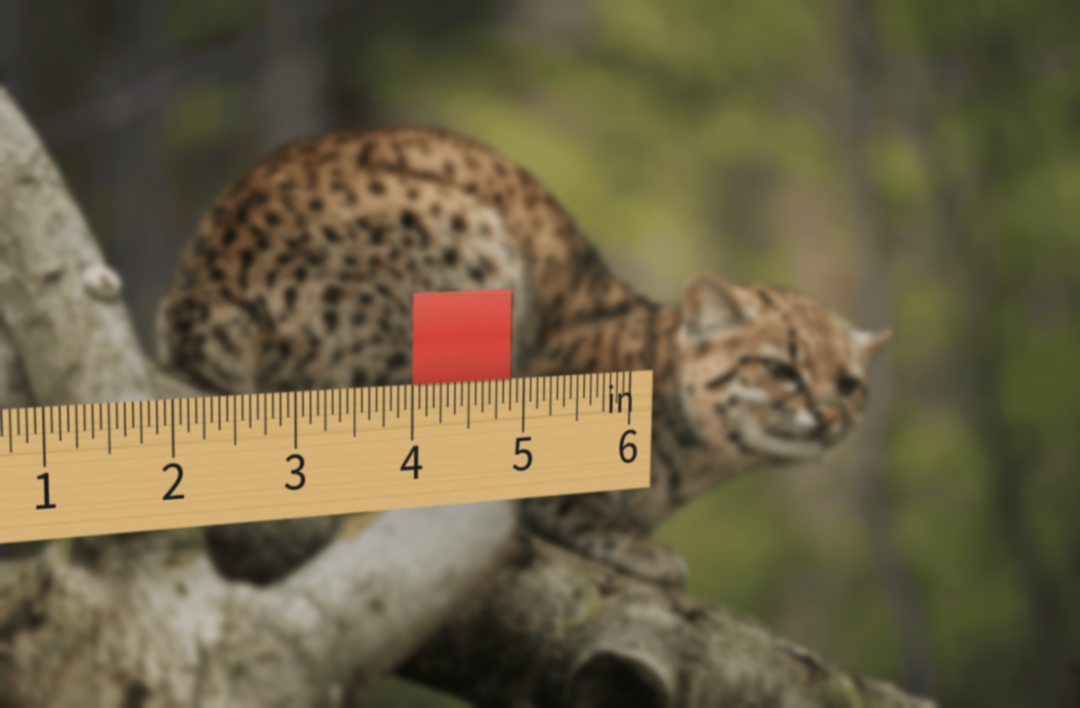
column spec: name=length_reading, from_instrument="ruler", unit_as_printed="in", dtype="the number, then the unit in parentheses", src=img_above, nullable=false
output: 0.875 (in)
